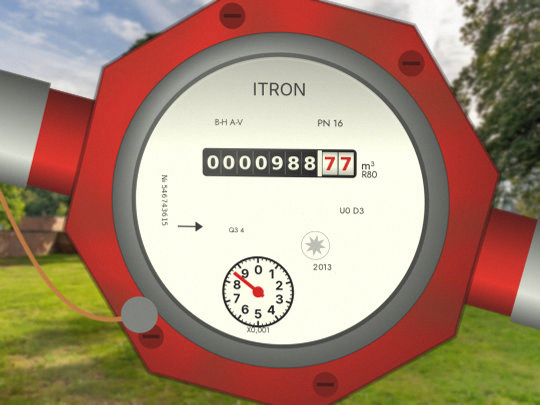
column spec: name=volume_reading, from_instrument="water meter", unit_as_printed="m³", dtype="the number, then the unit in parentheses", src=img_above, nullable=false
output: 988.778 (m³)
